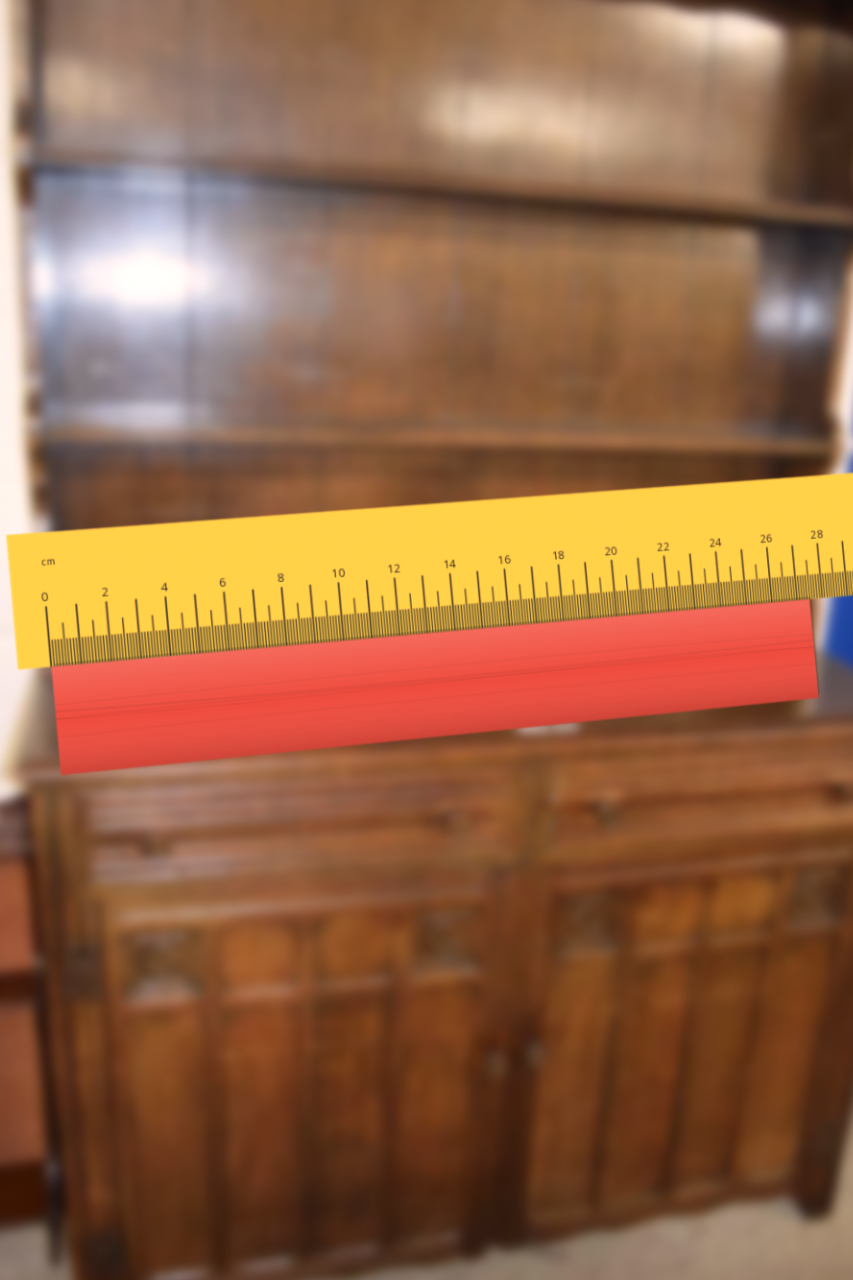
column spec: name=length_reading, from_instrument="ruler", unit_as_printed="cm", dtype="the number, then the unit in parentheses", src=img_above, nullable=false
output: 27.5 (cm)
